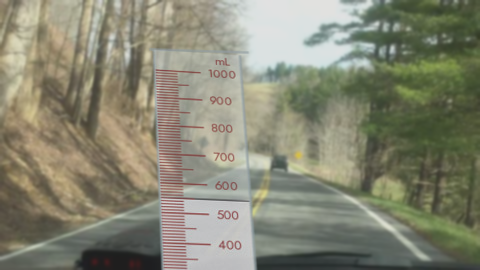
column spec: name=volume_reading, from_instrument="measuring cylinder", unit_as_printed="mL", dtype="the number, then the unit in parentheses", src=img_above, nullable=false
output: 550 (mL)
